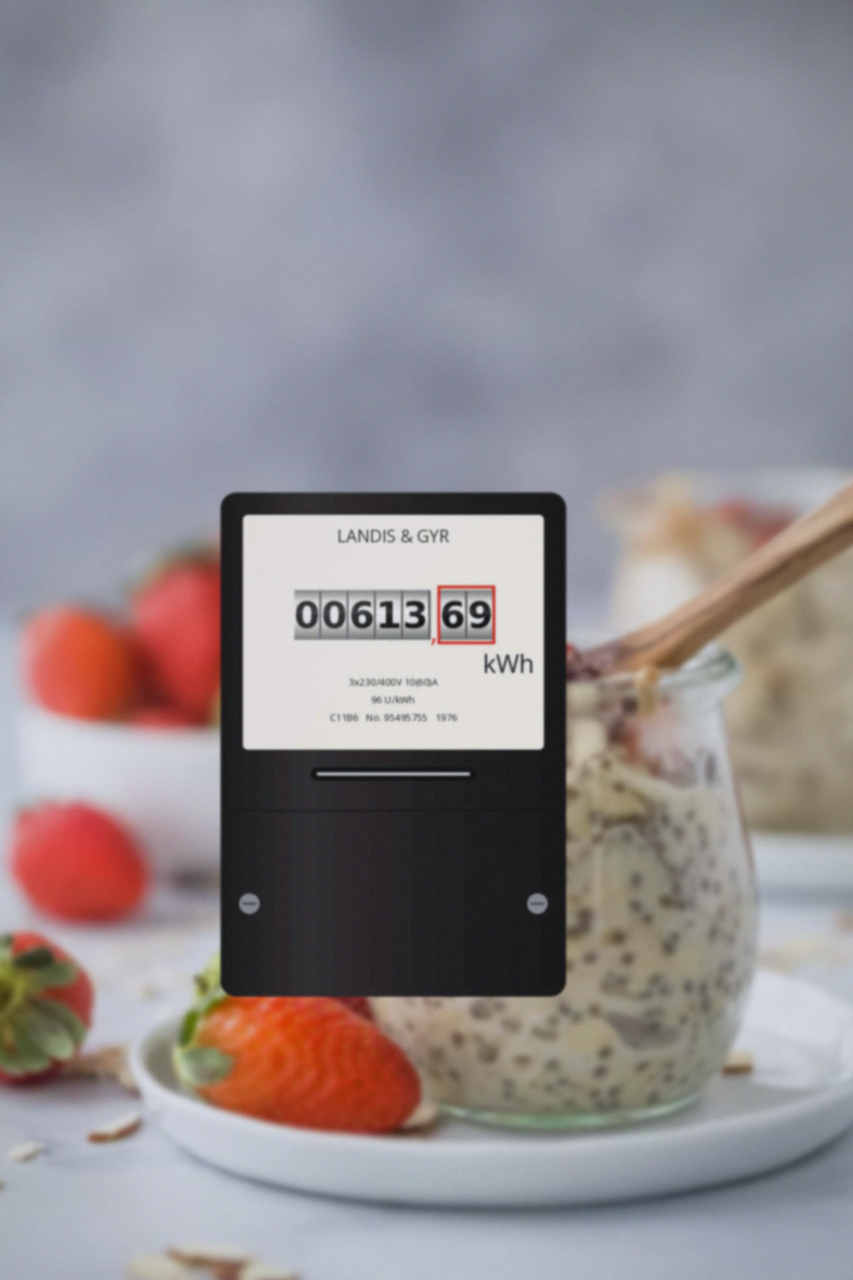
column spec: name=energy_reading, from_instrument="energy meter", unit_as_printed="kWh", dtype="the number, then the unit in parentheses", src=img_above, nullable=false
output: 613.69 (kWh)
